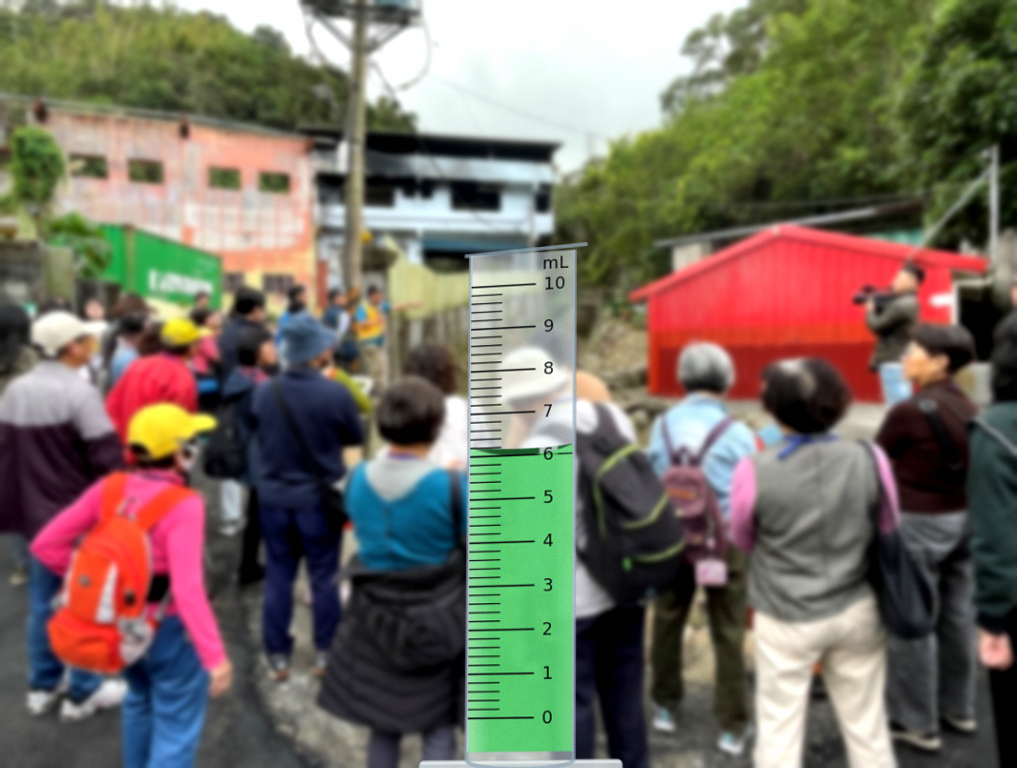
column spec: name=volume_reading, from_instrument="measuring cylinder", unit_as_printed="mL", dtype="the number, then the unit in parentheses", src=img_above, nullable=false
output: 6 (mL)
